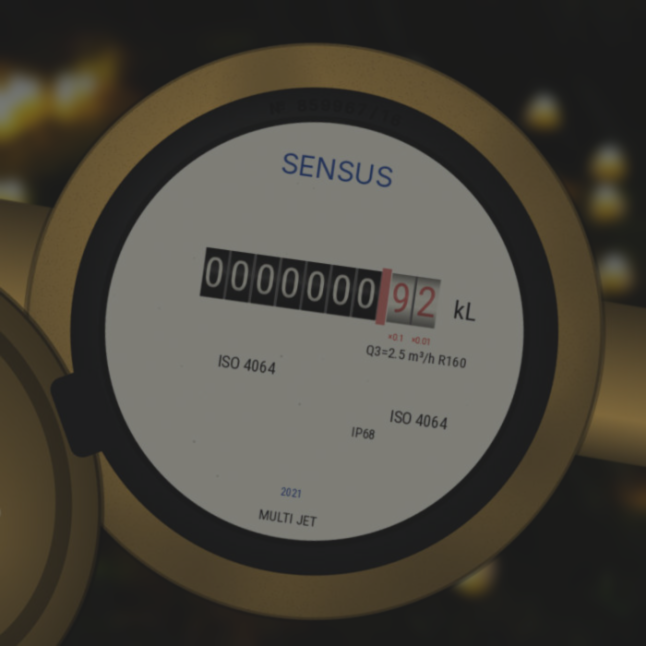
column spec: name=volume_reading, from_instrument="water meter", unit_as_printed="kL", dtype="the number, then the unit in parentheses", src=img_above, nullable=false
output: 0.92 (kL)
